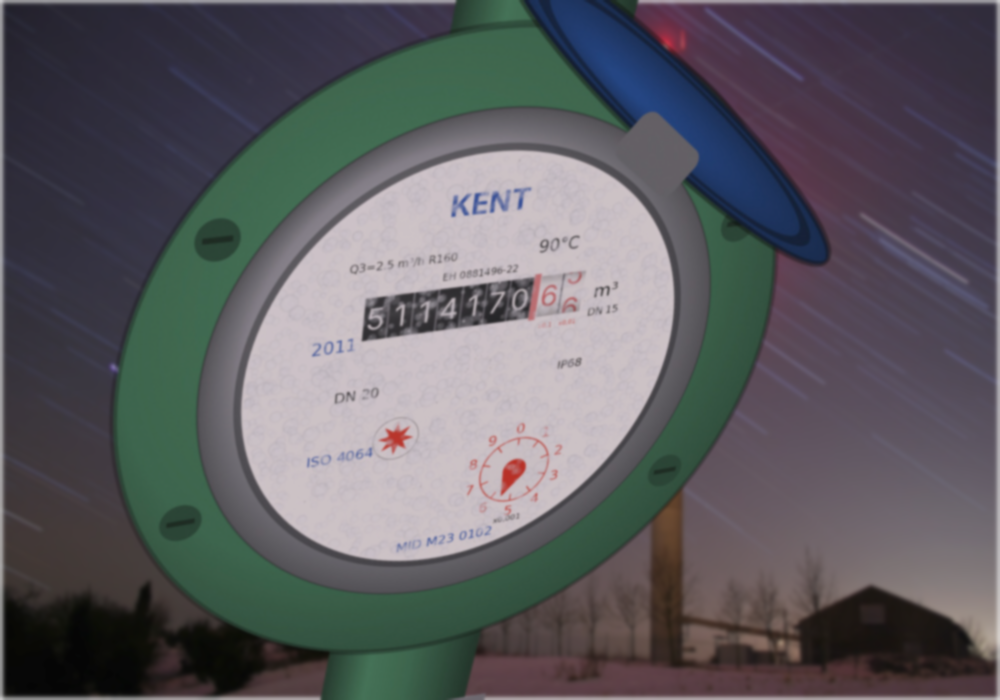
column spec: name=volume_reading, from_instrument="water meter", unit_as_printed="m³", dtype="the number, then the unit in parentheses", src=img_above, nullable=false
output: 5114170.655 (m³)
